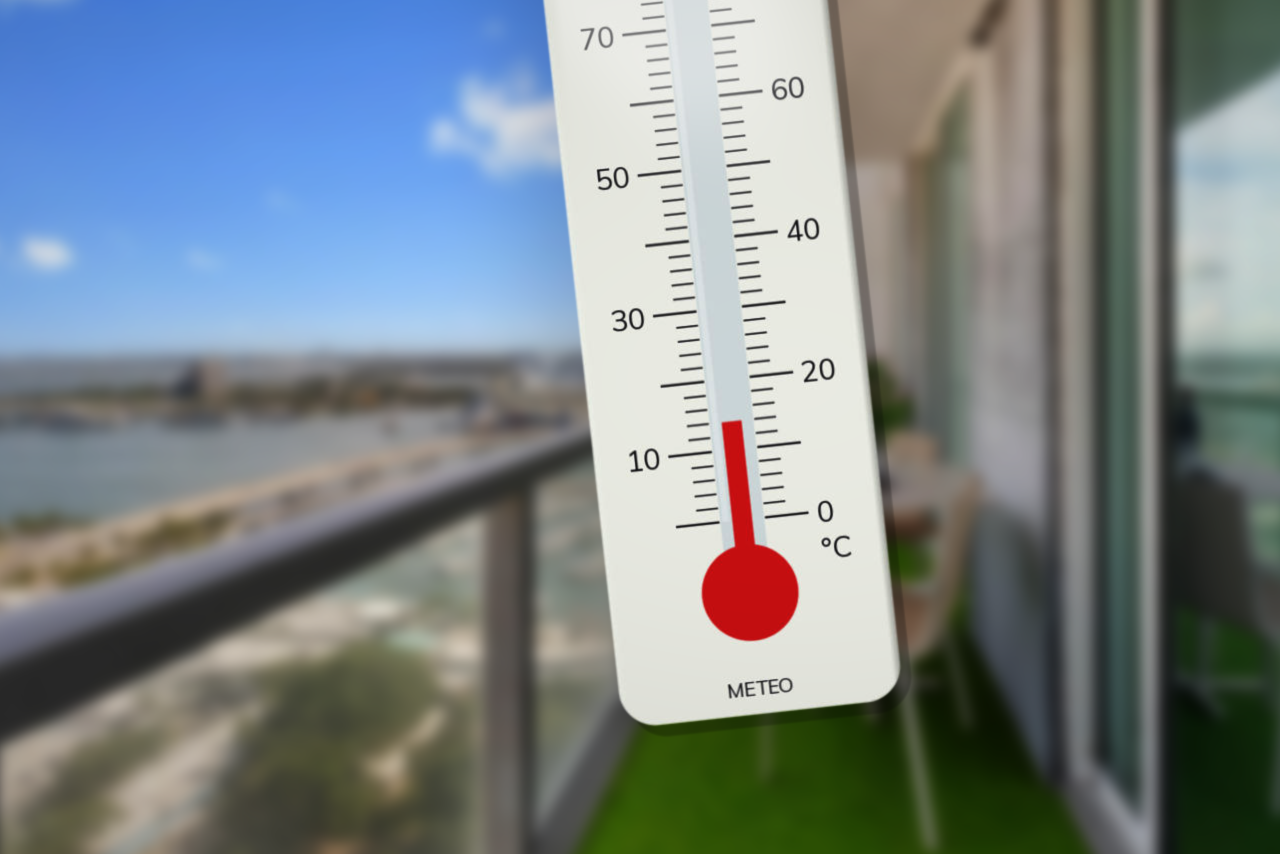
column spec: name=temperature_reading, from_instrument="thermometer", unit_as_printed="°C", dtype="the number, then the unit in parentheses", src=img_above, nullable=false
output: 14 (°C)
